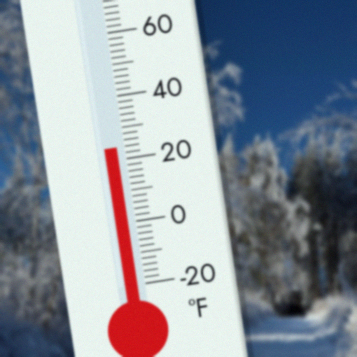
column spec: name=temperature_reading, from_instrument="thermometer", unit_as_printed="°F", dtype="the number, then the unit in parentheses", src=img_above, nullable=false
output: 24 (°F)
